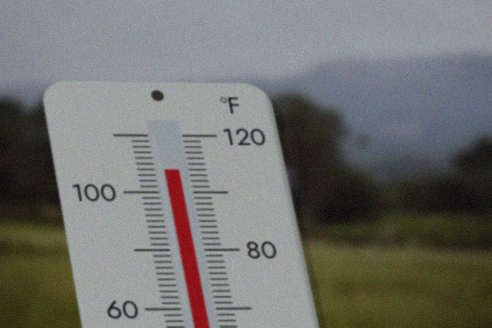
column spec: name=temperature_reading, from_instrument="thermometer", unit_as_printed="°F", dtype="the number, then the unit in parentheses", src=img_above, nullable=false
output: 108 (°F)
